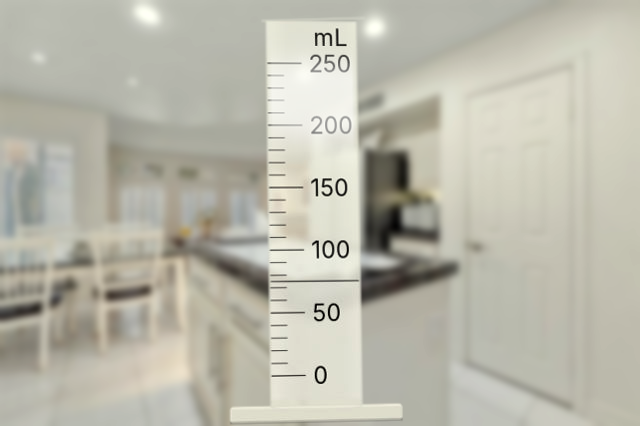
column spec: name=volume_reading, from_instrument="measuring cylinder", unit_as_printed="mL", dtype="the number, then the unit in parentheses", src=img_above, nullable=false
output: 75 (mL)
